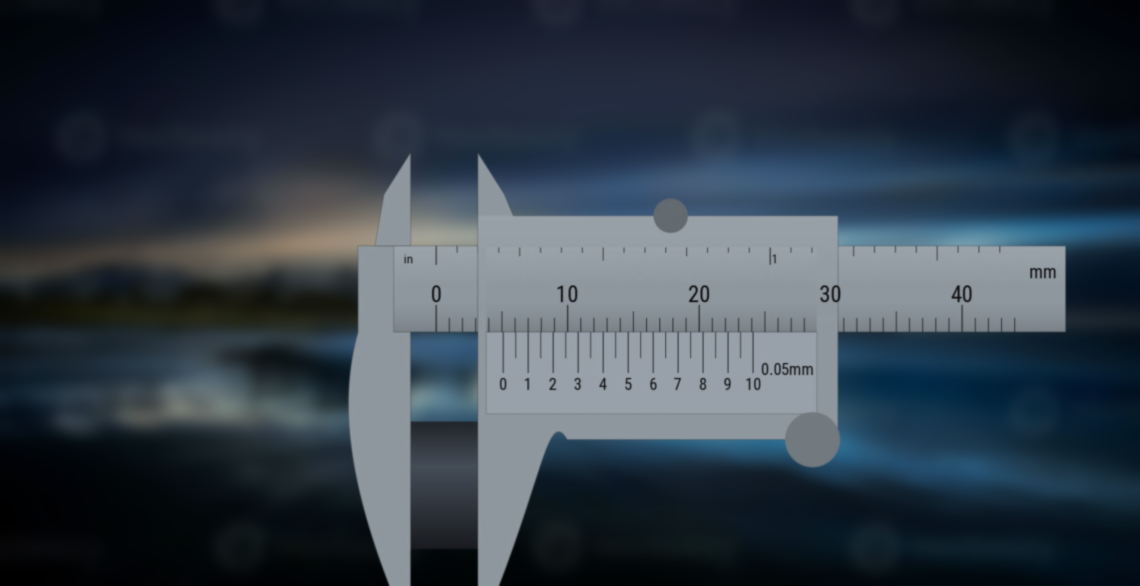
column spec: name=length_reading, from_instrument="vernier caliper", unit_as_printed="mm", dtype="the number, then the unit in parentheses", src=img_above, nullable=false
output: 5.1 (mm)
